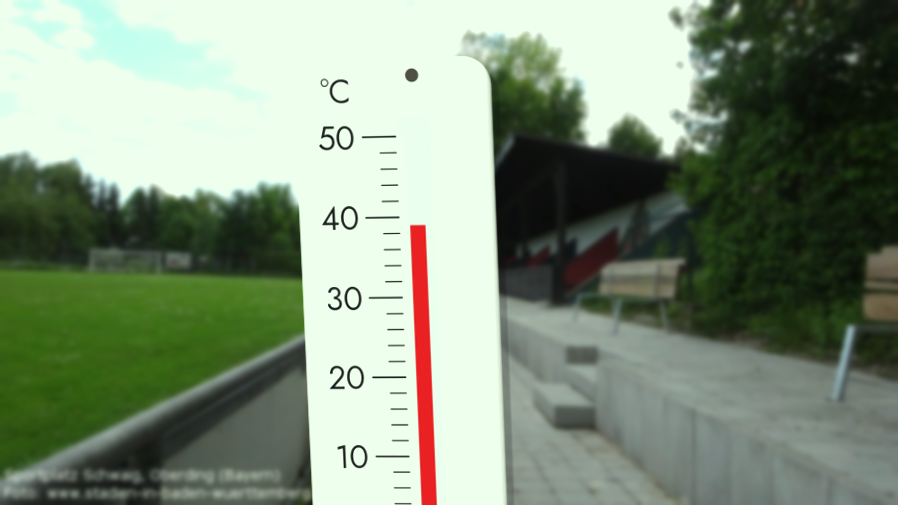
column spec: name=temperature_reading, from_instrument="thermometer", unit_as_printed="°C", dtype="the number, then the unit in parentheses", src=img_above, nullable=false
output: 39 (°C)
